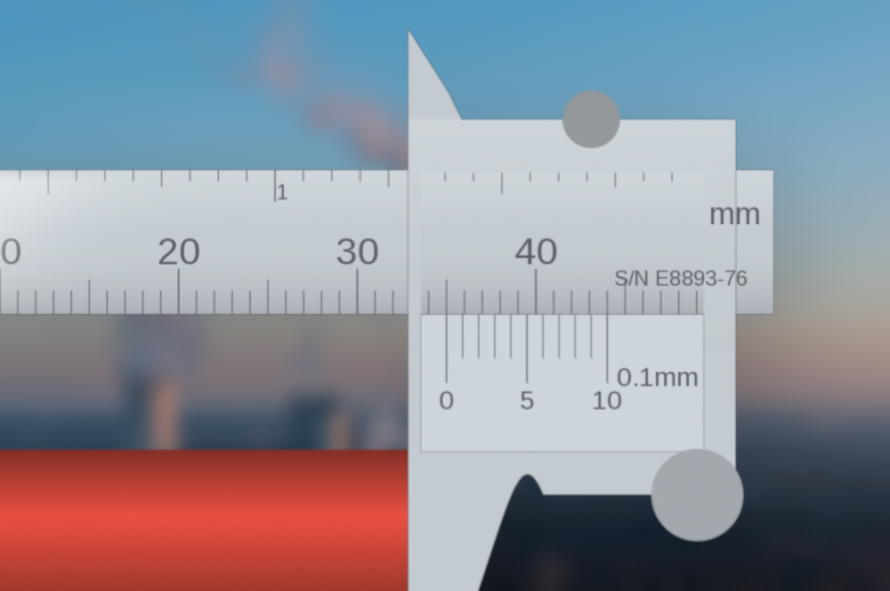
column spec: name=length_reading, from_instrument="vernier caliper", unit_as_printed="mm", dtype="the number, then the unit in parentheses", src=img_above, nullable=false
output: 35.0 (mm)
